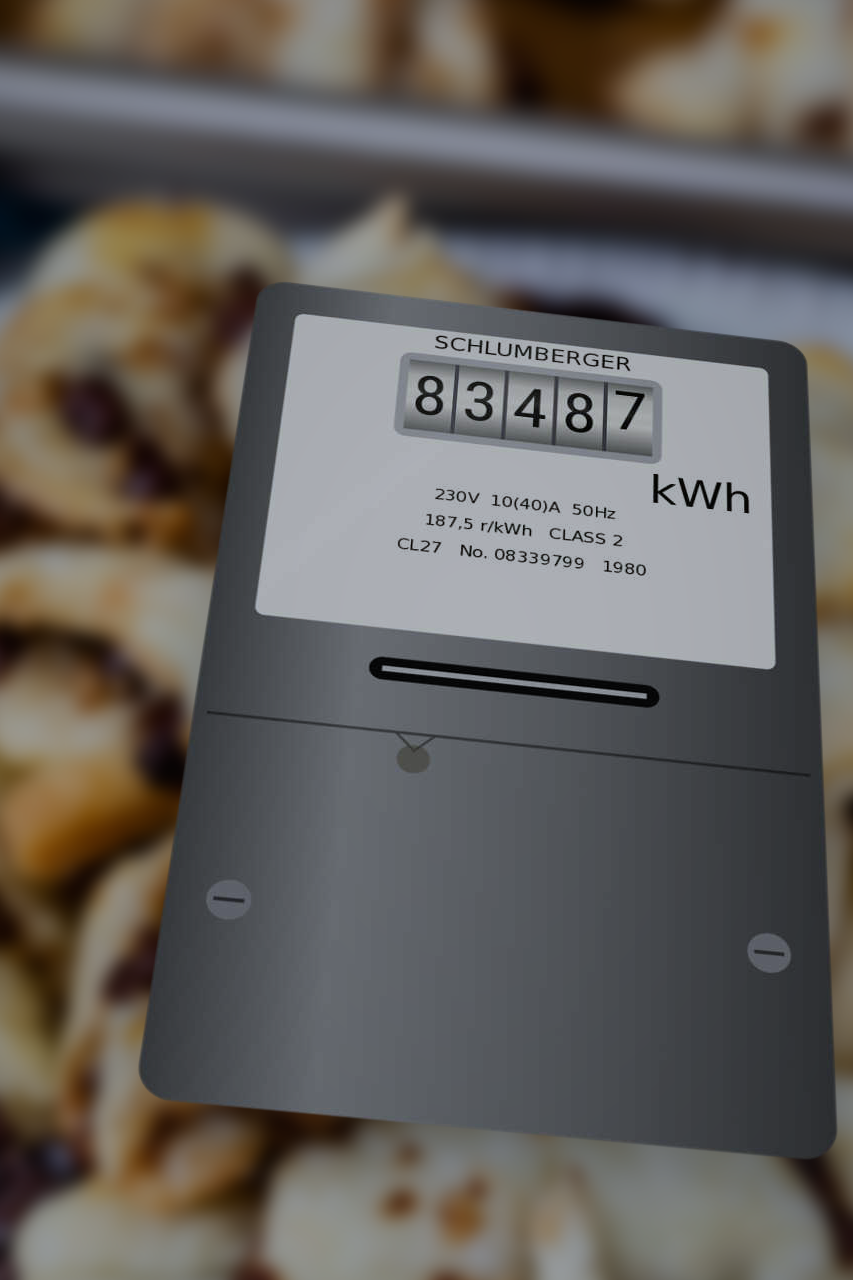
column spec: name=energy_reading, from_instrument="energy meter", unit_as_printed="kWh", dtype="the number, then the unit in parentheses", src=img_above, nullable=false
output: 83487 (kWh)
